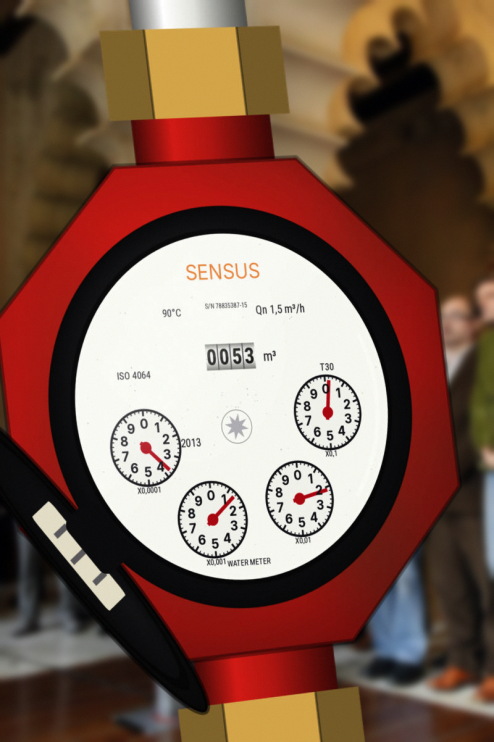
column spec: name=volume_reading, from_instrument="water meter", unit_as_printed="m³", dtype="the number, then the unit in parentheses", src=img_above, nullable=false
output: 53.0213 (m³)
